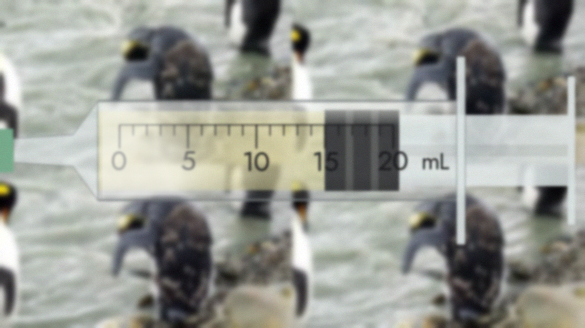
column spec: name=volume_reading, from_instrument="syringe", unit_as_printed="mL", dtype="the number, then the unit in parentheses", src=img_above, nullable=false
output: 15 (mL)
